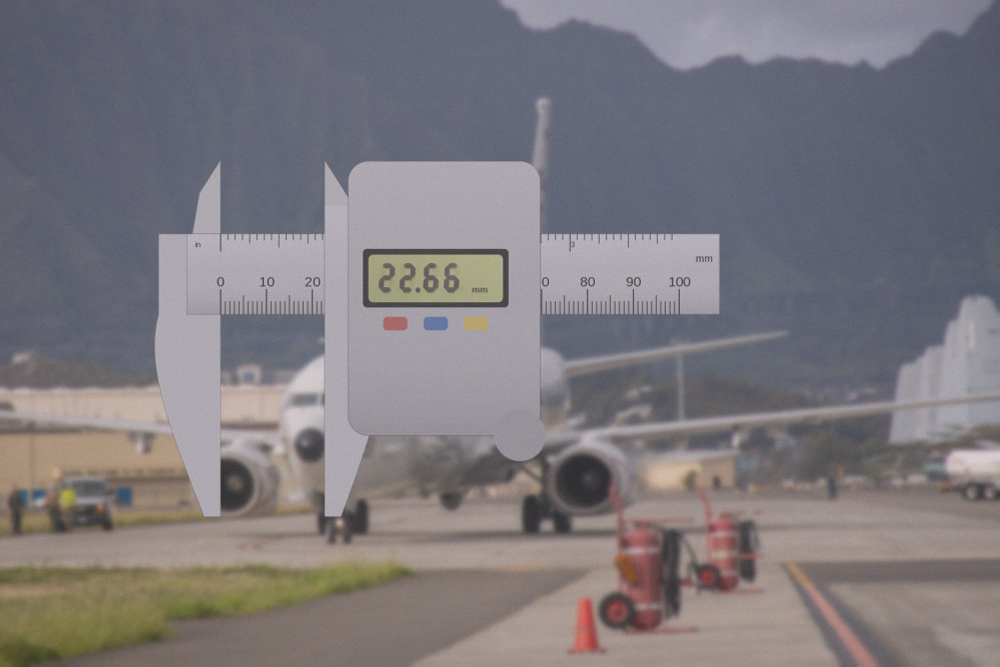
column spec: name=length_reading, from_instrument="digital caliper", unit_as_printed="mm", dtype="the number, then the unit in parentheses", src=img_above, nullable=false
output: 22.66 (mm)
